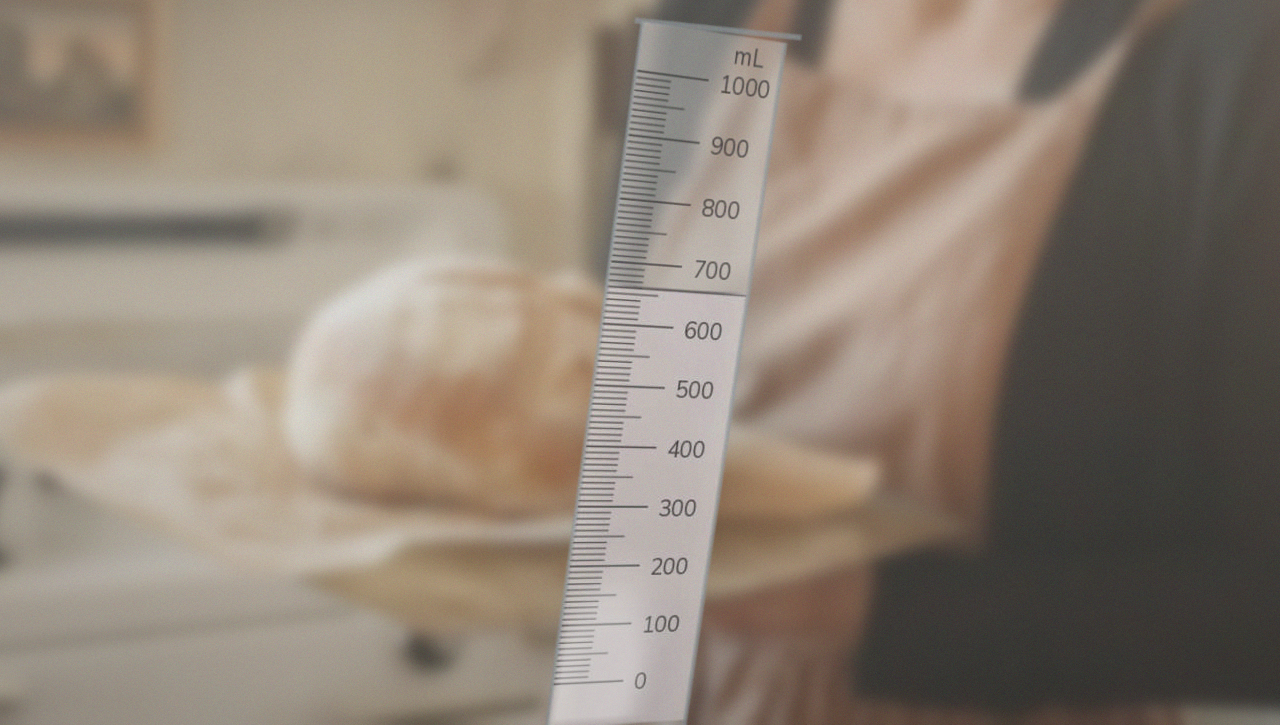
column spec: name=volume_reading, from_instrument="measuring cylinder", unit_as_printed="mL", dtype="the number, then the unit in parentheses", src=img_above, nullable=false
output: 660 (mL)
